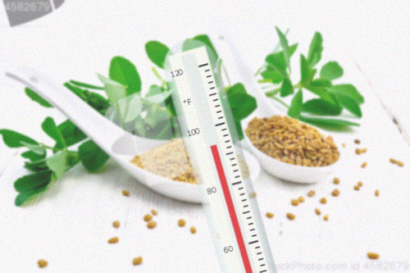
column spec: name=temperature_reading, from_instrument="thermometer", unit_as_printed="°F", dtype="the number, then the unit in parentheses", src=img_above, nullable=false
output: 94 (°F)
